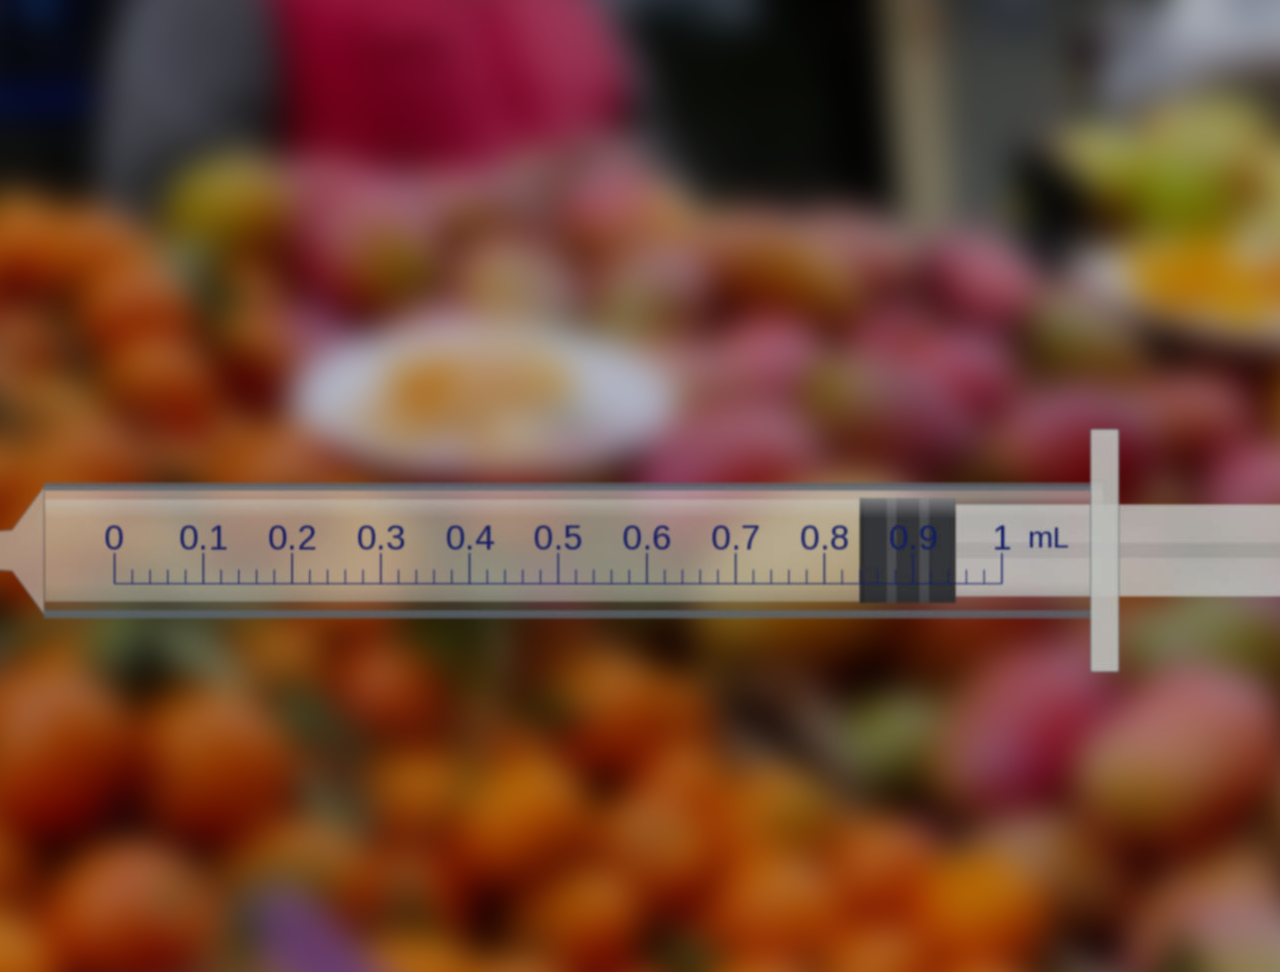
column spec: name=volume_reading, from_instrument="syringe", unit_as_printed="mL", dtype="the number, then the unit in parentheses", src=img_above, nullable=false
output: 0.84 (mL)
